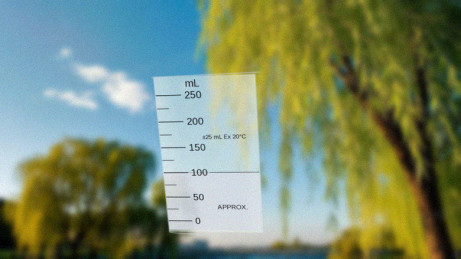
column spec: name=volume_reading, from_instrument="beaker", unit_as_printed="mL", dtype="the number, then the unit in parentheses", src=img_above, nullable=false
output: 100 (mL)
